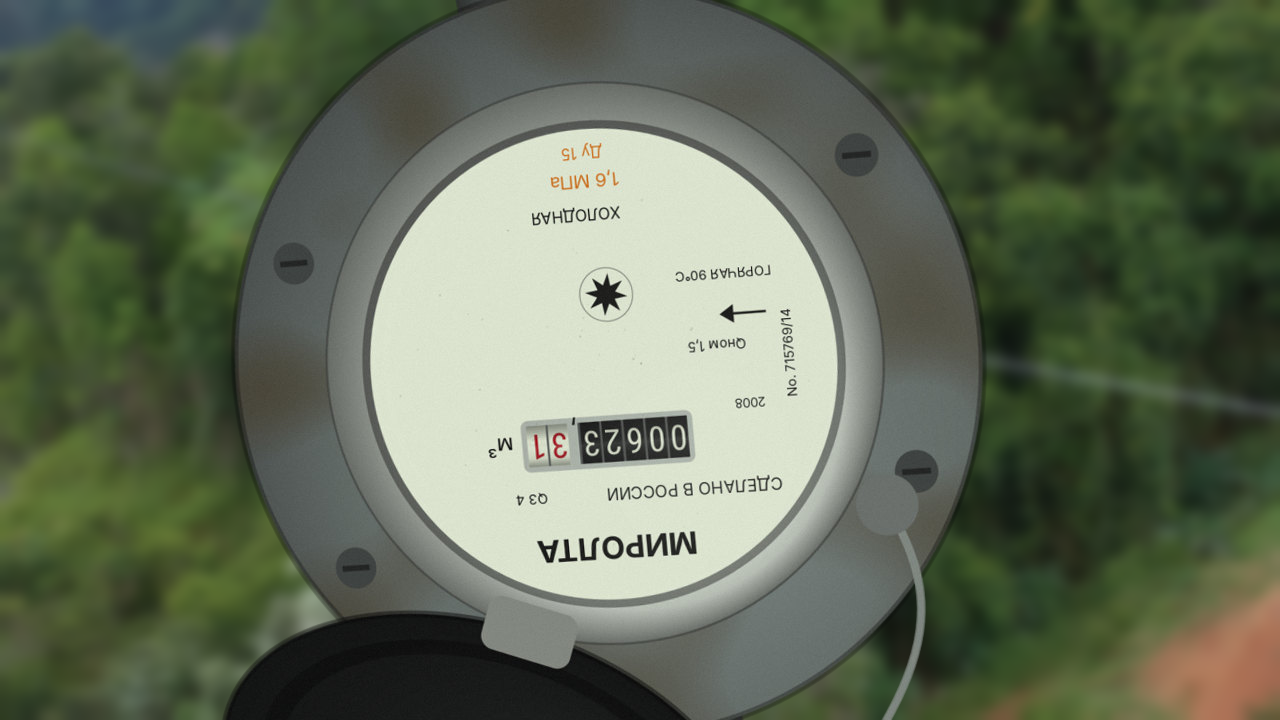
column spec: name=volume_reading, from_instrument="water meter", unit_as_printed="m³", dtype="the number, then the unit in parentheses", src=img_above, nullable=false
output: 623.31 (m³)
